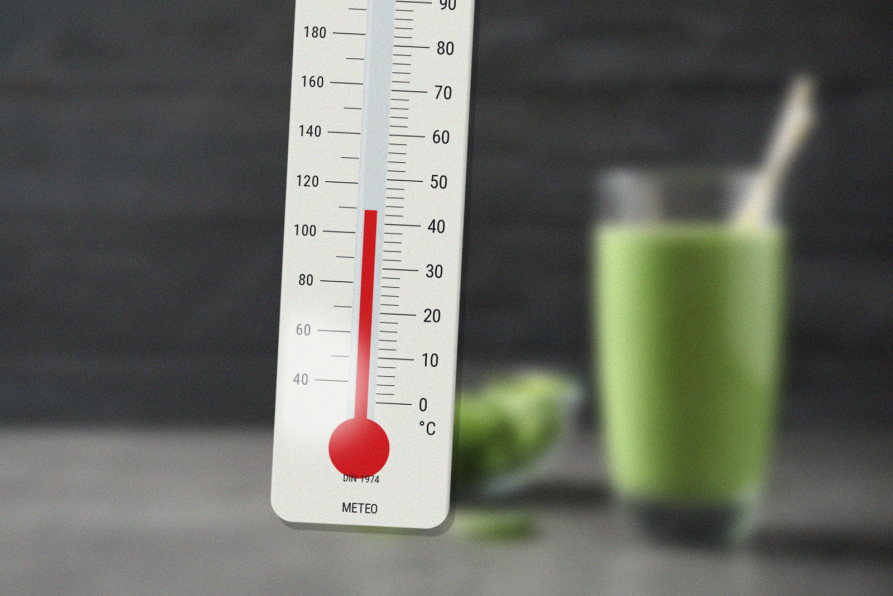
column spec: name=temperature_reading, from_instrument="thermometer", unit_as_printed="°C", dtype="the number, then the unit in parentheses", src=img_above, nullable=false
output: 43 (°C)
